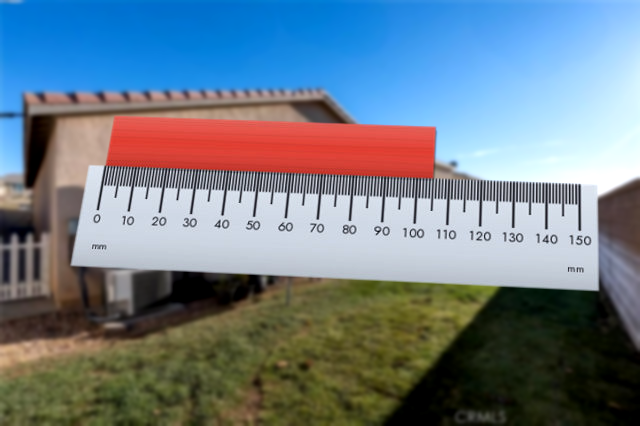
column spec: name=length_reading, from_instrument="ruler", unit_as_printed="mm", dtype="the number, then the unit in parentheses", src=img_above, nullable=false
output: 105 (mm)
